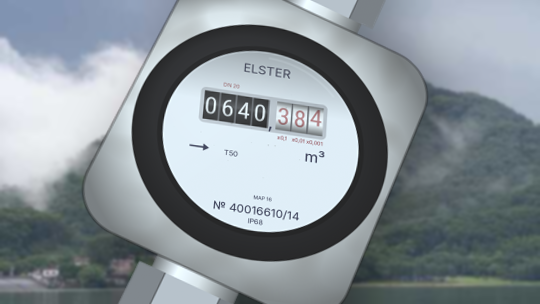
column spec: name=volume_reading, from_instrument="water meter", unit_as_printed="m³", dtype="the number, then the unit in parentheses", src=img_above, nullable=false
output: 640.384 (m³)
